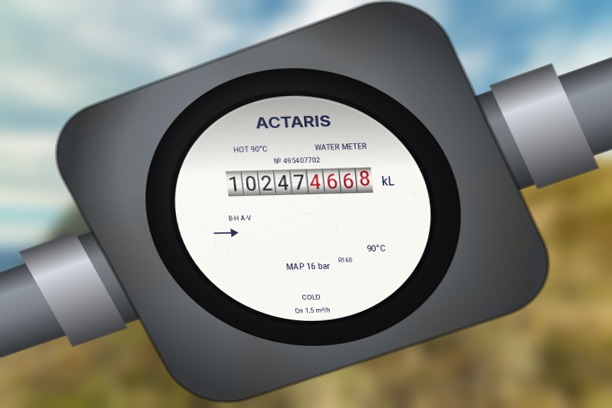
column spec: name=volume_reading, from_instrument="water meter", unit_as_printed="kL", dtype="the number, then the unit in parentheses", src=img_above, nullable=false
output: 10247.4668 (kL)
